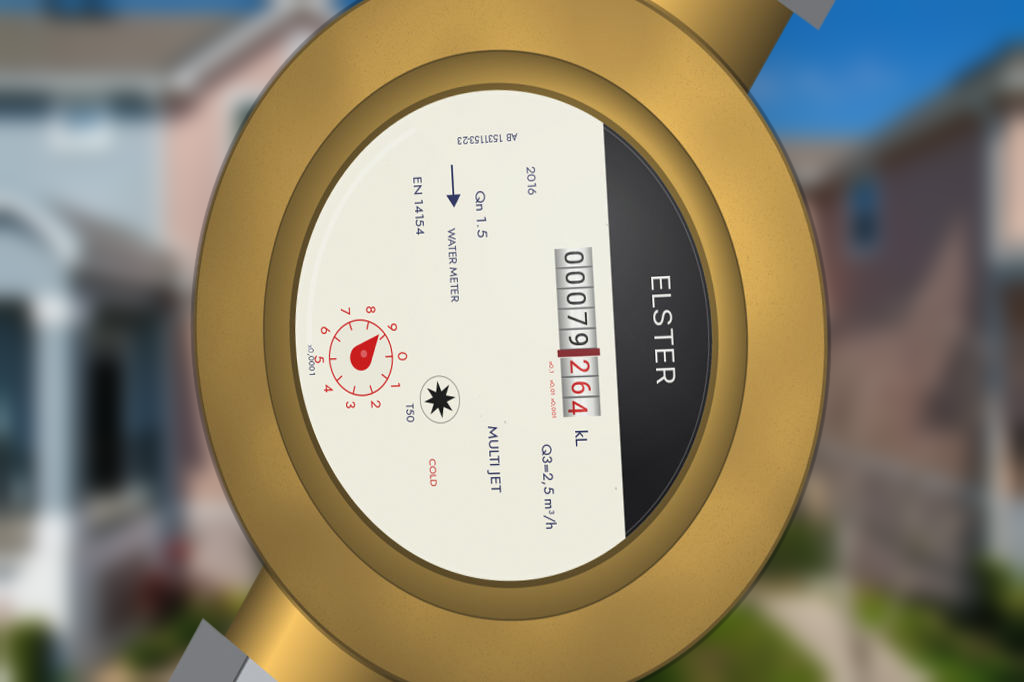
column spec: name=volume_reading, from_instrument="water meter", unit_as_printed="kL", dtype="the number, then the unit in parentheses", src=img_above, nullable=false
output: 79.2638 (kL)
